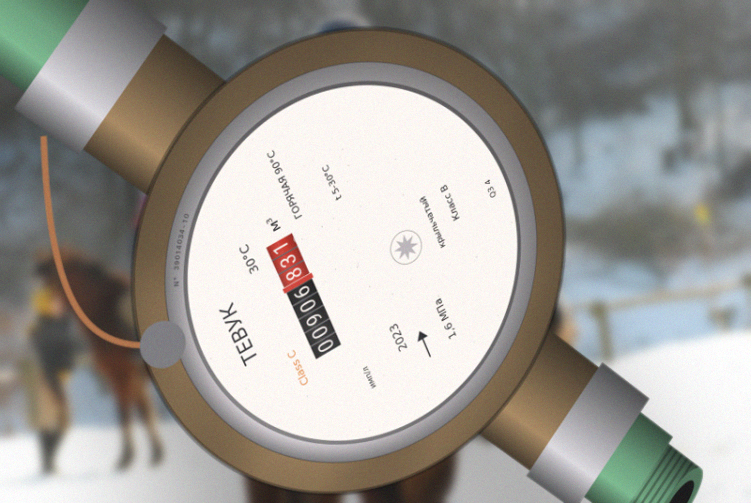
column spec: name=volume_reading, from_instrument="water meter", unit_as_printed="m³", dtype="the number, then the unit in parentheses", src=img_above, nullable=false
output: 906.831 (m³)
